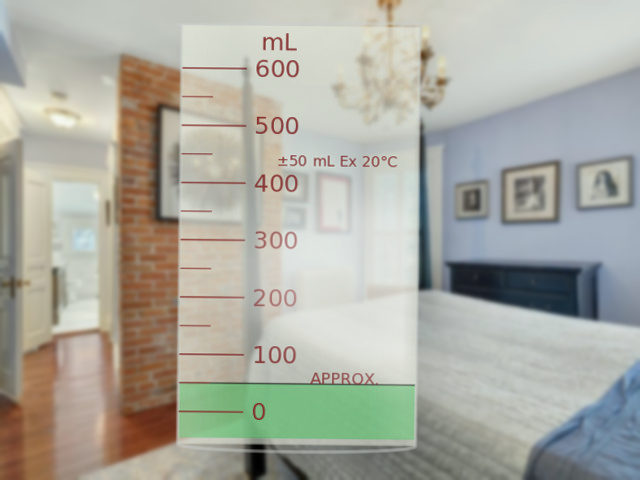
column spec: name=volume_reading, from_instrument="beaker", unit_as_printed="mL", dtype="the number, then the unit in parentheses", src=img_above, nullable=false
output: 50 (mL)
